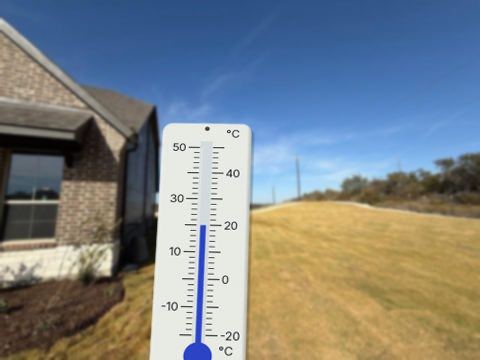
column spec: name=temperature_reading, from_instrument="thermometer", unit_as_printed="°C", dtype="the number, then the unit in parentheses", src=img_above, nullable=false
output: 20 (°C)
